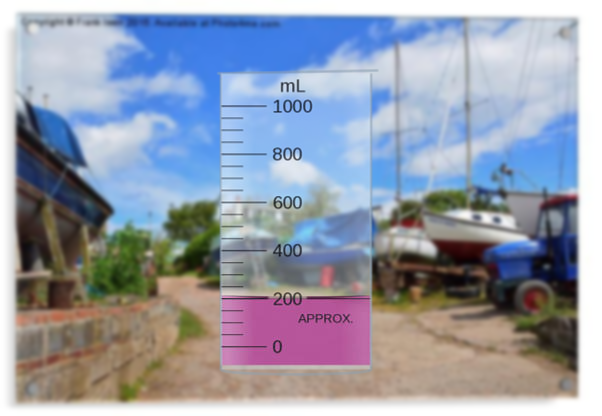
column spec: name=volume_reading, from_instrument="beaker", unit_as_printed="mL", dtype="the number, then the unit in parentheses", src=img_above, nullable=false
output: 200 (mL)
